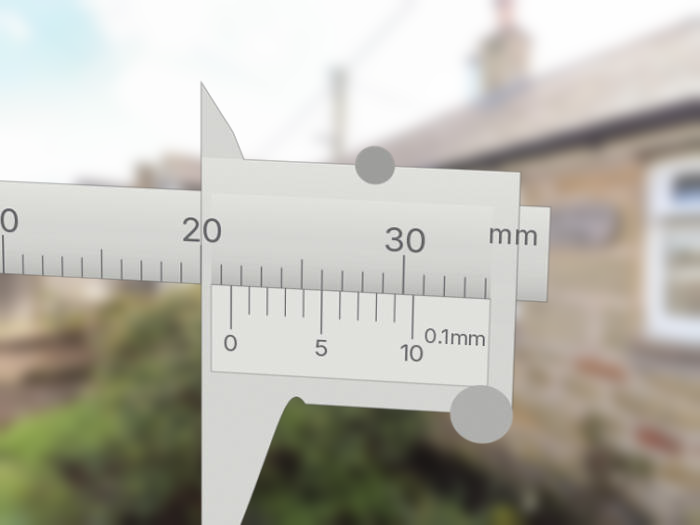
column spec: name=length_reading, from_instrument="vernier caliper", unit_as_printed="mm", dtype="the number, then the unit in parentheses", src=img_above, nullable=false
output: 21.5 (mm)
